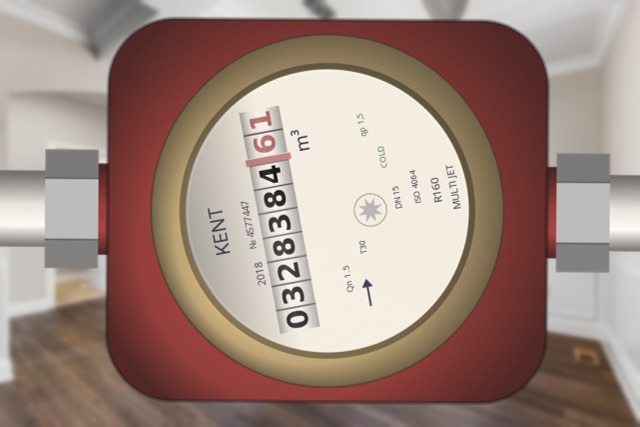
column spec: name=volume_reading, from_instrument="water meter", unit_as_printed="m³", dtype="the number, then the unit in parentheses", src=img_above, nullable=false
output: 328384.61 (m³)
